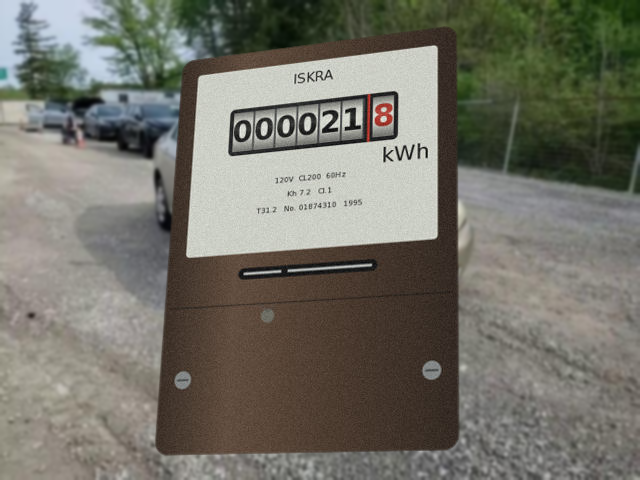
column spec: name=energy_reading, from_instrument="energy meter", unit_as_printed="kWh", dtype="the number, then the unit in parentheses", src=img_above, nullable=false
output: 21.8 (kWh)
